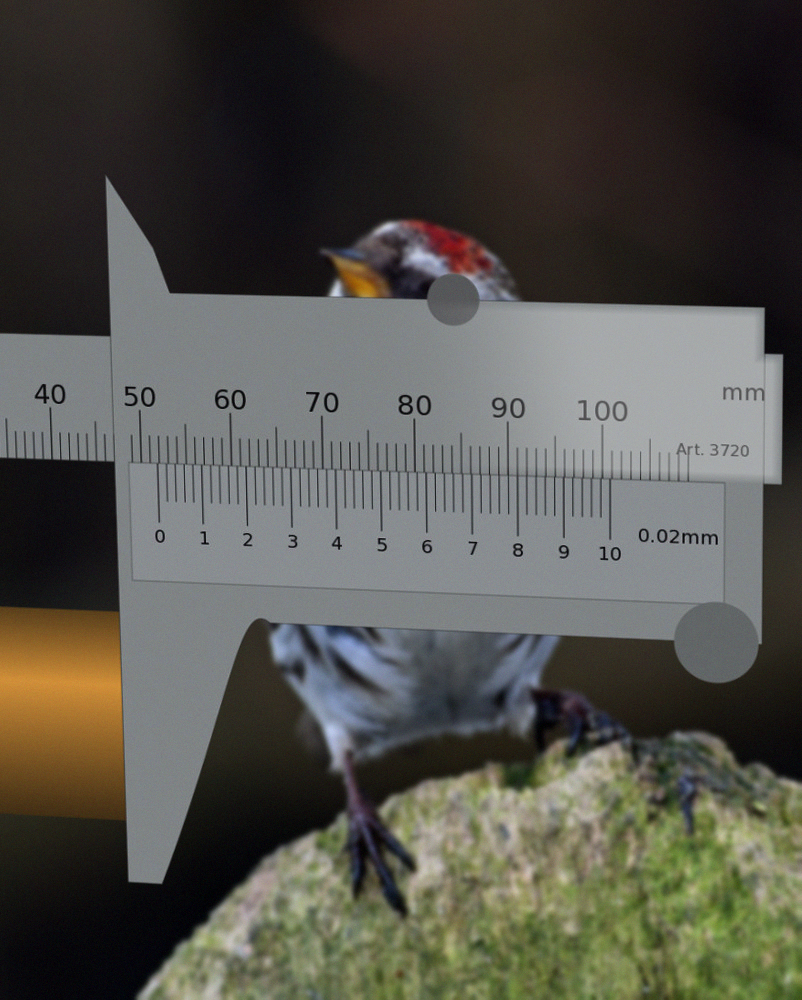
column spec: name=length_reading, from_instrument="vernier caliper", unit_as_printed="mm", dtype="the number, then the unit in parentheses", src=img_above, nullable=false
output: 51.8 (mm)
